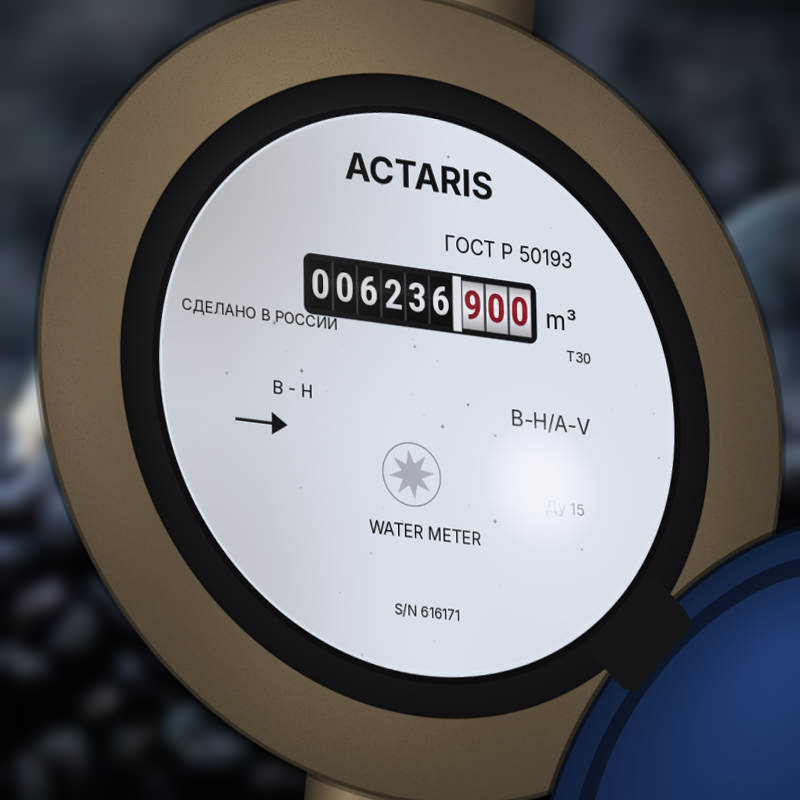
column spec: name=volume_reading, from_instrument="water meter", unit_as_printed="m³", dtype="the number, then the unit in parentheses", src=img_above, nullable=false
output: 6236.900 (m³)
